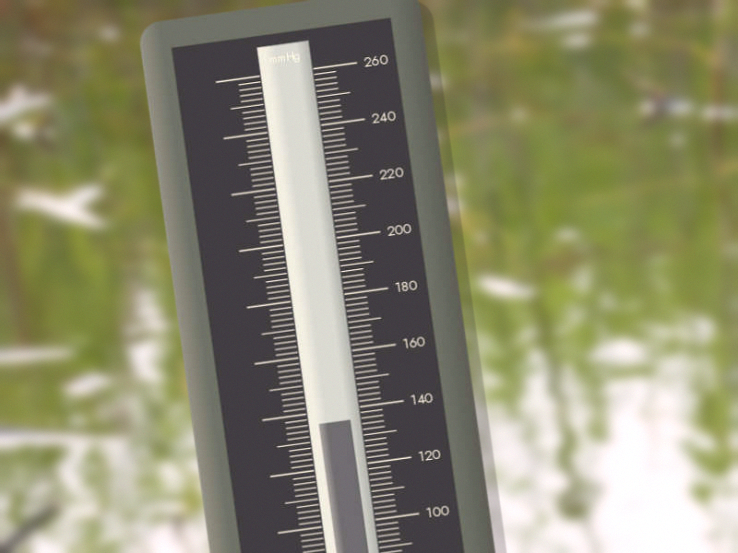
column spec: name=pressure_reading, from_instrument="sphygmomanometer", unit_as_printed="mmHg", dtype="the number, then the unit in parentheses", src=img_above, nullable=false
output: 136 (mmHg)
